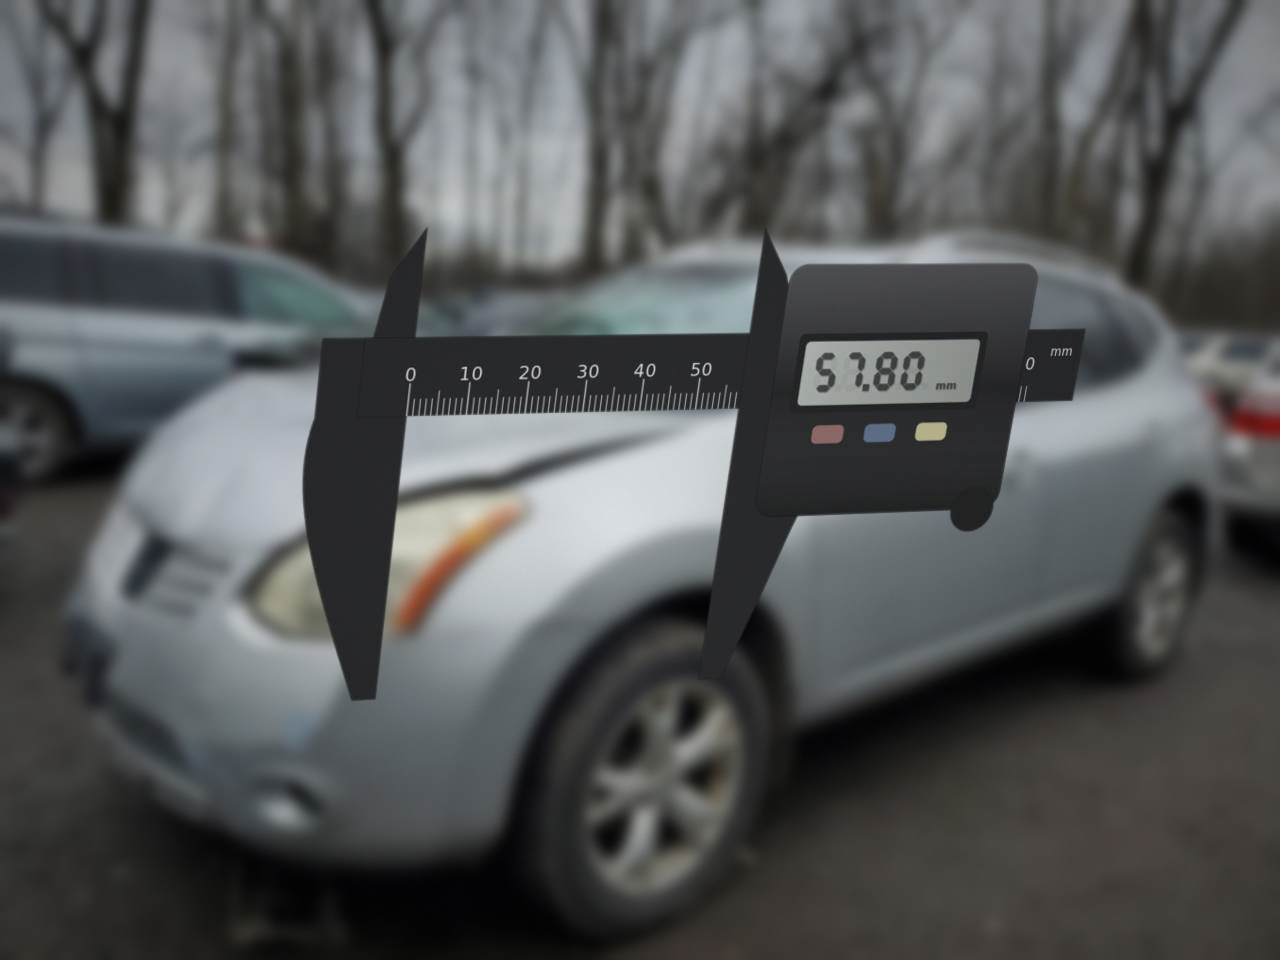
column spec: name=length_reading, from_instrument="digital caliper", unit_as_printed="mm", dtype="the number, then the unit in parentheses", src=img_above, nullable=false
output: 57.80 (mm)
